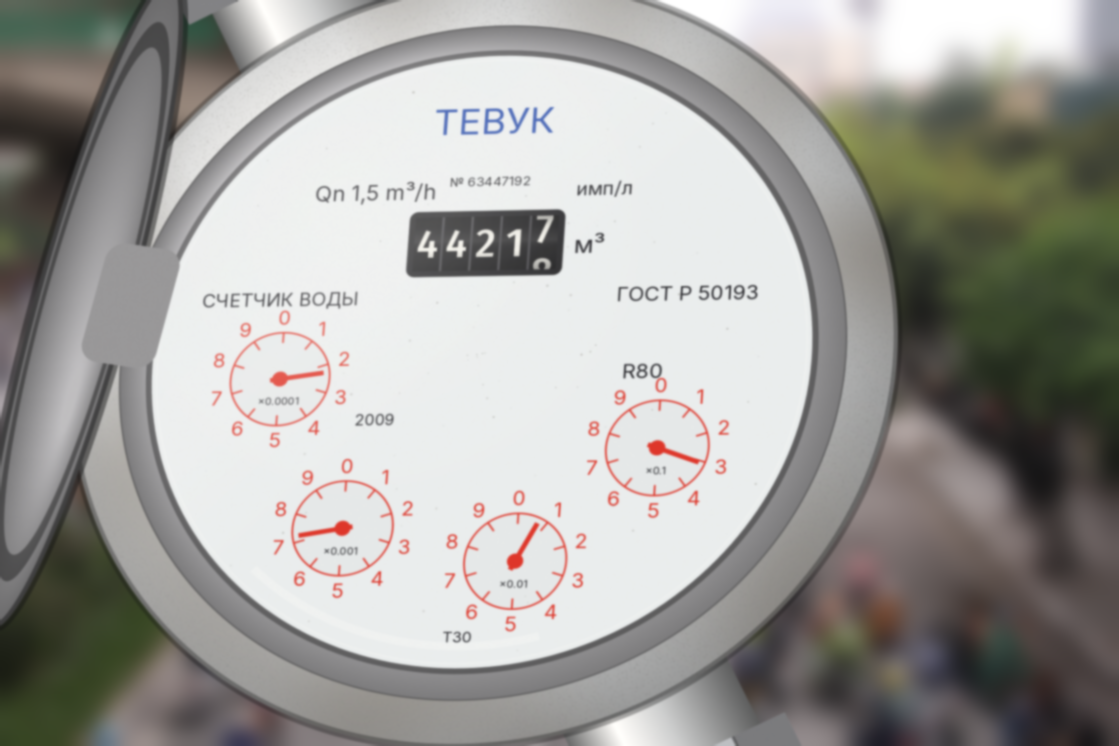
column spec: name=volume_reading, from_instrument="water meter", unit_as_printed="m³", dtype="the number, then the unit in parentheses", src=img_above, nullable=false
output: 44217.3072 (m³)
